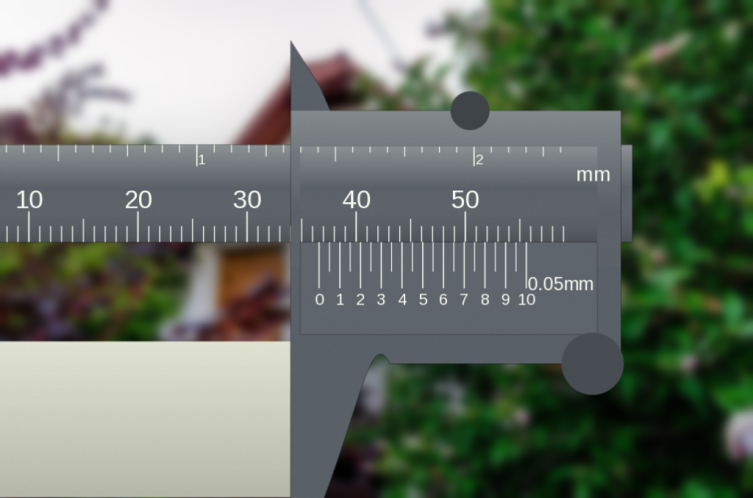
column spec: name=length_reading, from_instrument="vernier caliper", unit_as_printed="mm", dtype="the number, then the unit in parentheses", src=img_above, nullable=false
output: 36.6 (mm)
